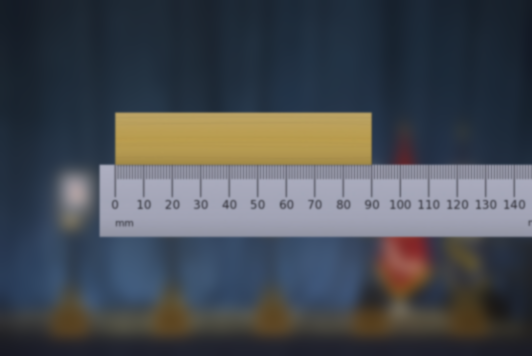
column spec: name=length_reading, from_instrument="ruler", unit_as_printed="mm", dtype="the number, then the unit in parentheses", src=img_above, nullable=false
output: 90 (mm)
